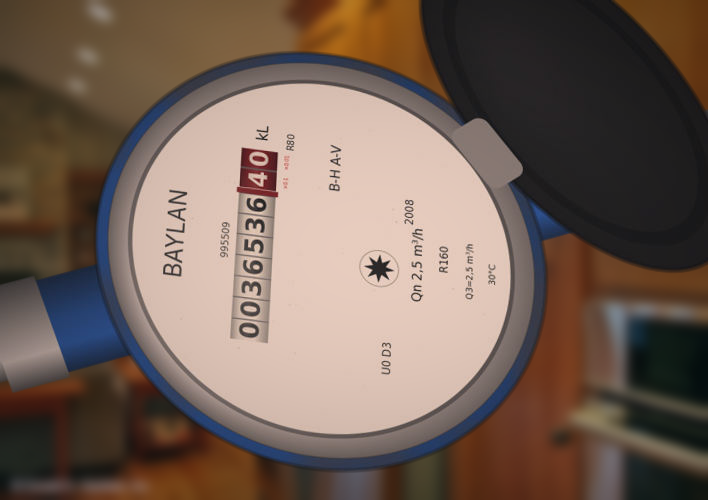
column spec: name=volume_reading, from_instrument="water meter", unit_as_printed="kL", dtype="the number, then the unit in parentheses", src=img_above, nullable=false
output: 36536.40 (kL)
